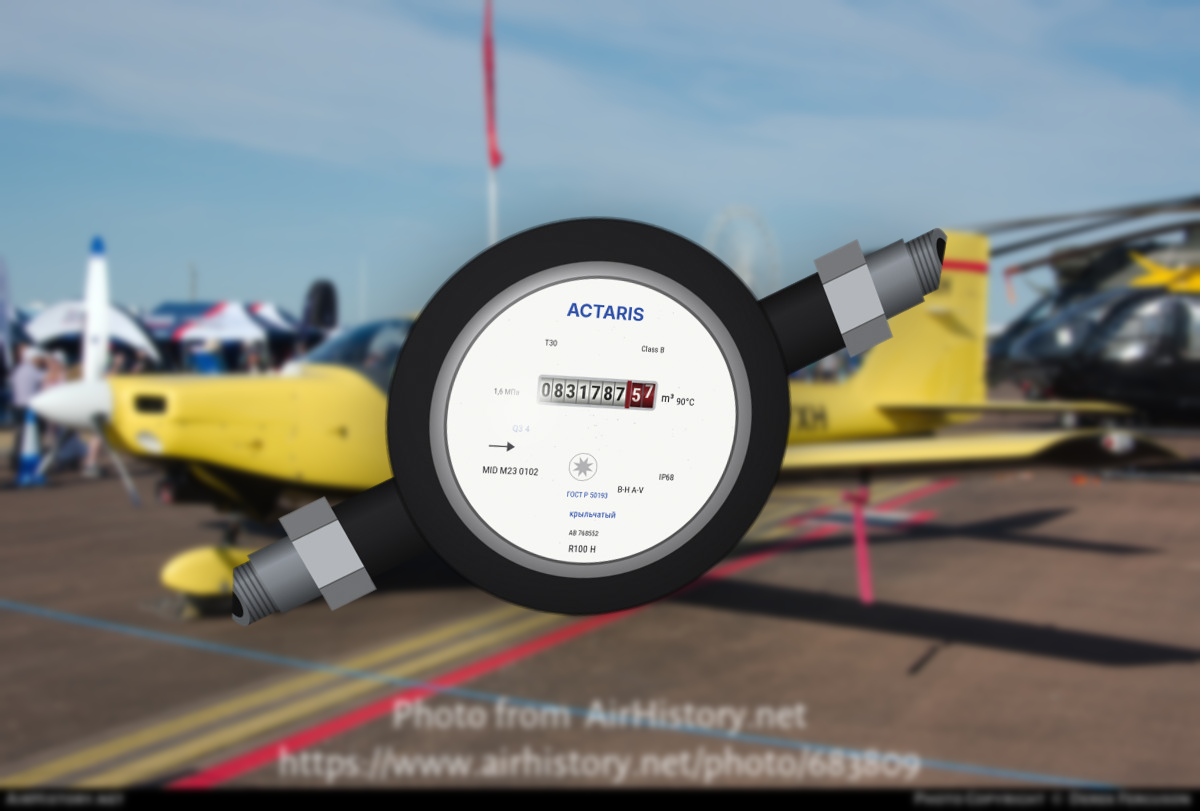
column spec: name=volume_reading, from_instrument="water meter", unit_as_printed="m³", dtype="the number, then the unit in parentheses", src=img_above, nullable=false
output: 831787.57 (m³)
